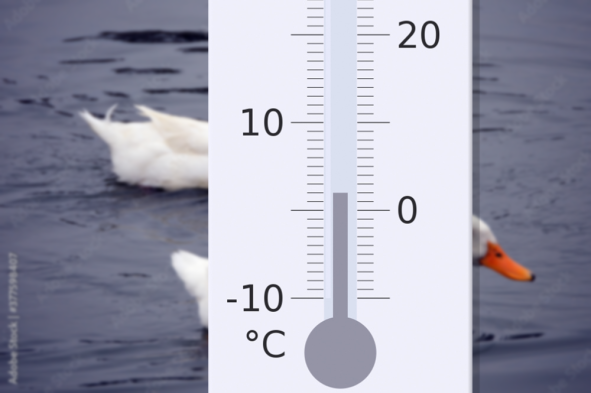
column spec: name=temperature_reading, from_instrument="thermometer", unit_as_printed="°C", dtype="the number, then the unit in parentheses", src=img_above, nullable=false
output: 2 (°C)
